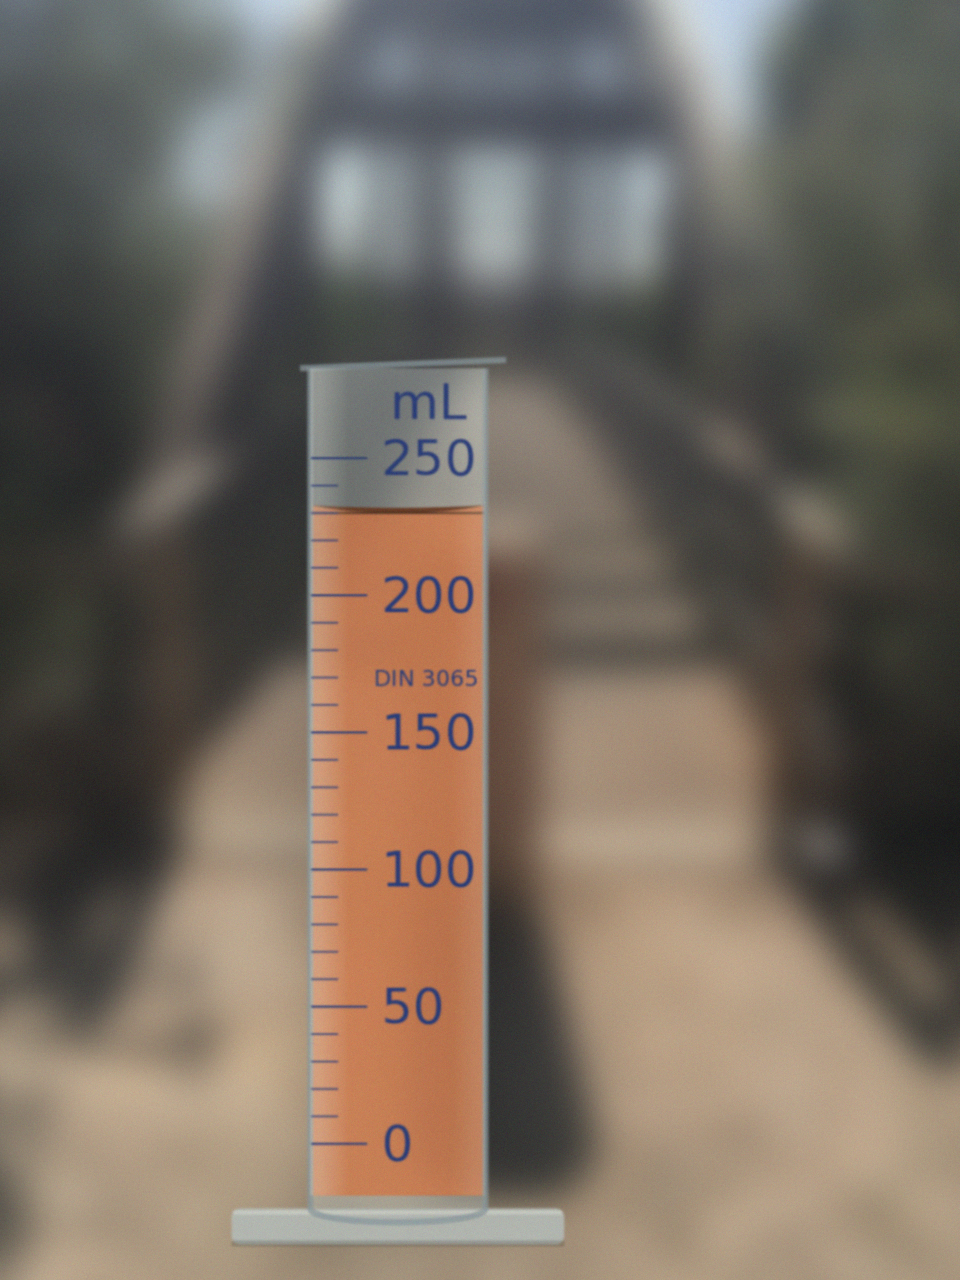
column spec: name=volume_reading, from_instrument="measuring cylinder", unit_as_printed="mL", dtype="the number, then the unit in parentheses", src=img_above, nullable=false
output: 230 (mL)
